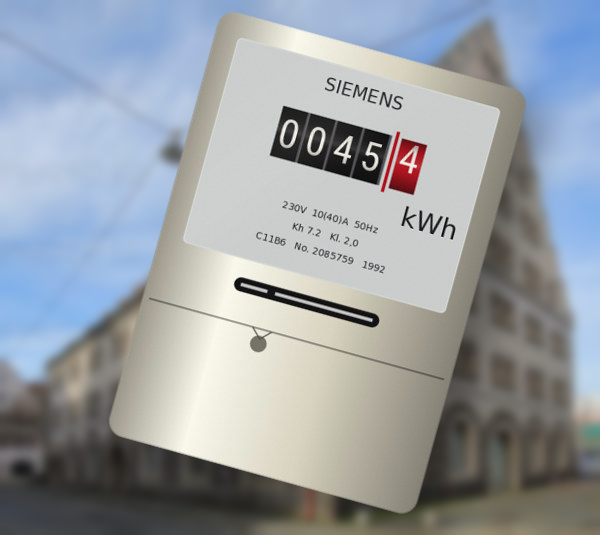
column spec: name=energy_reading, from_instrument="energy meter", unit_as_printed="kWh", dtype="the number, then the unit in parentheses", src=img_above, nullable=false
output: 45.4 (kWh)
